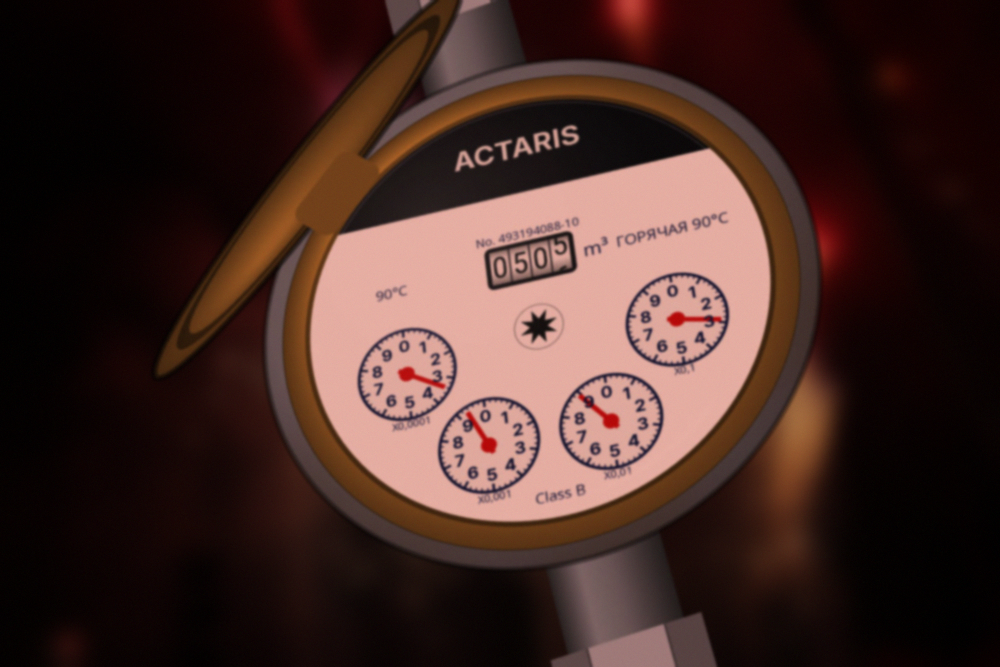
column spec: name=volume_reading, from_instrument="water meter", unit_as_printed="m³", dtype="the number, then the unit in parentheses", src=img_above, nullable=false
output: 505.2893 (m³)
